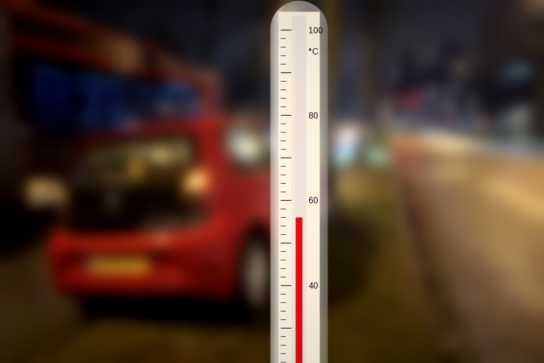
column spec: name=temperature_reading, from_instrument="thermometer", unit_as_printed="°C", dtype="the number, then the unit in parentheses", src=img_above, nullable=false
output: 56 (°C)
